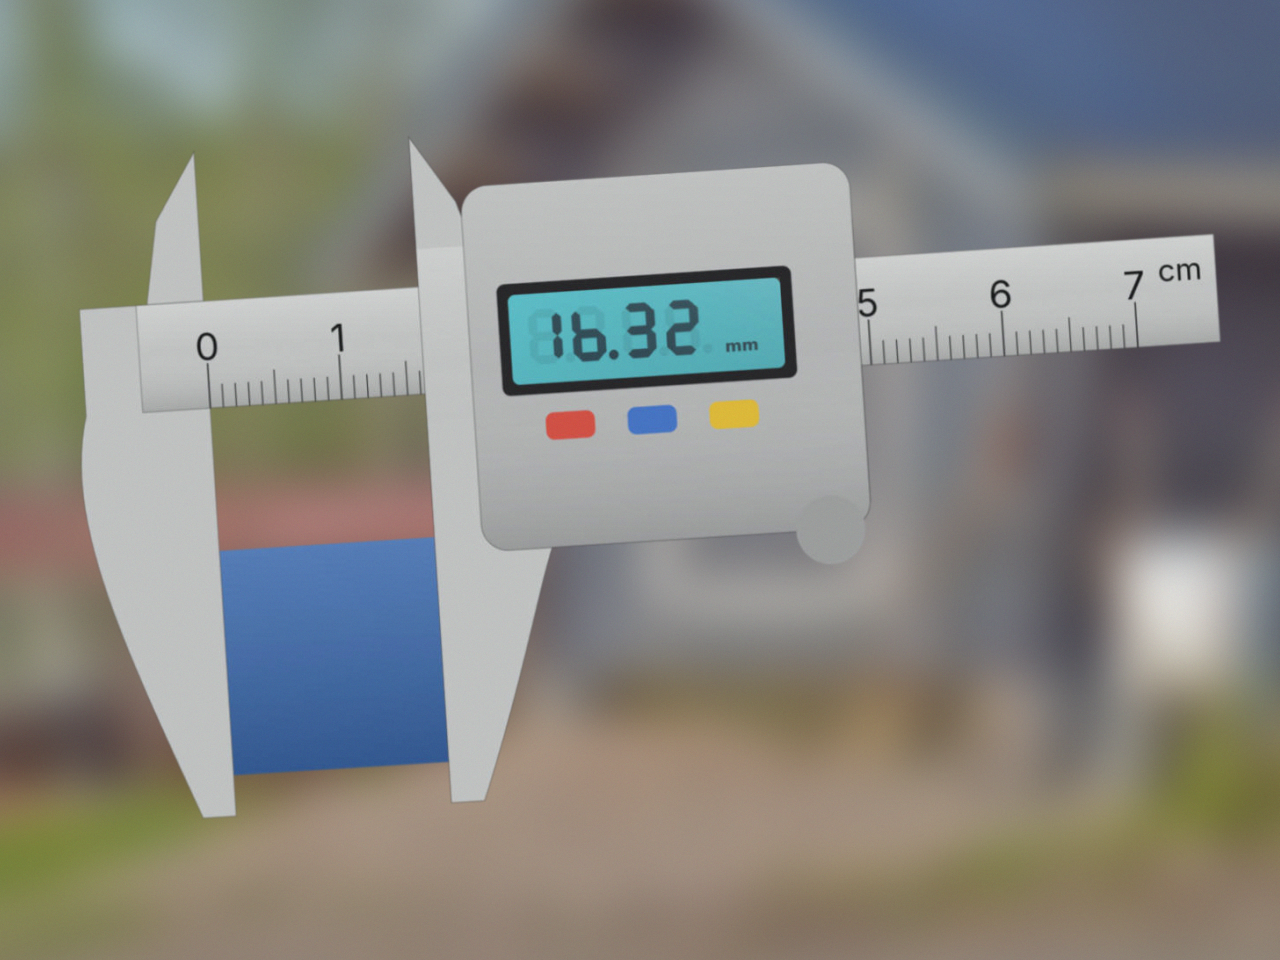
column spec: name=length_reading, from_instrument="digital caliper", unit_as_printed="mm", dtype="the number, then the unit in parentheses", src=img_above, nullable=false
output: 16.32 (mm)
